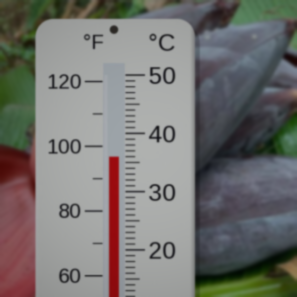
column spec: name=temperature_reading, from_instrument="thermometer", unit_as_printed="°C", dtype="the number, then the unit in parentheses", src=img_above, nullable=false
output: 36 (°C)
